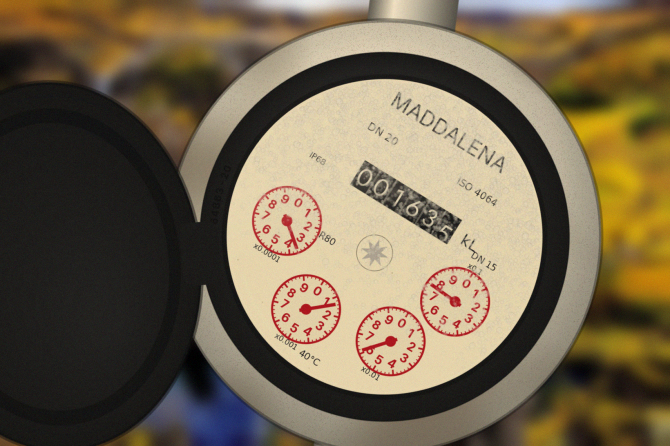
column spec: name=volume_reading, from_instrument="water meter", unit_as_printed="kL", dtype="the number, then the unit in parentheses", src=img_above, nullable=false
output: 1634.7613 (kL)
